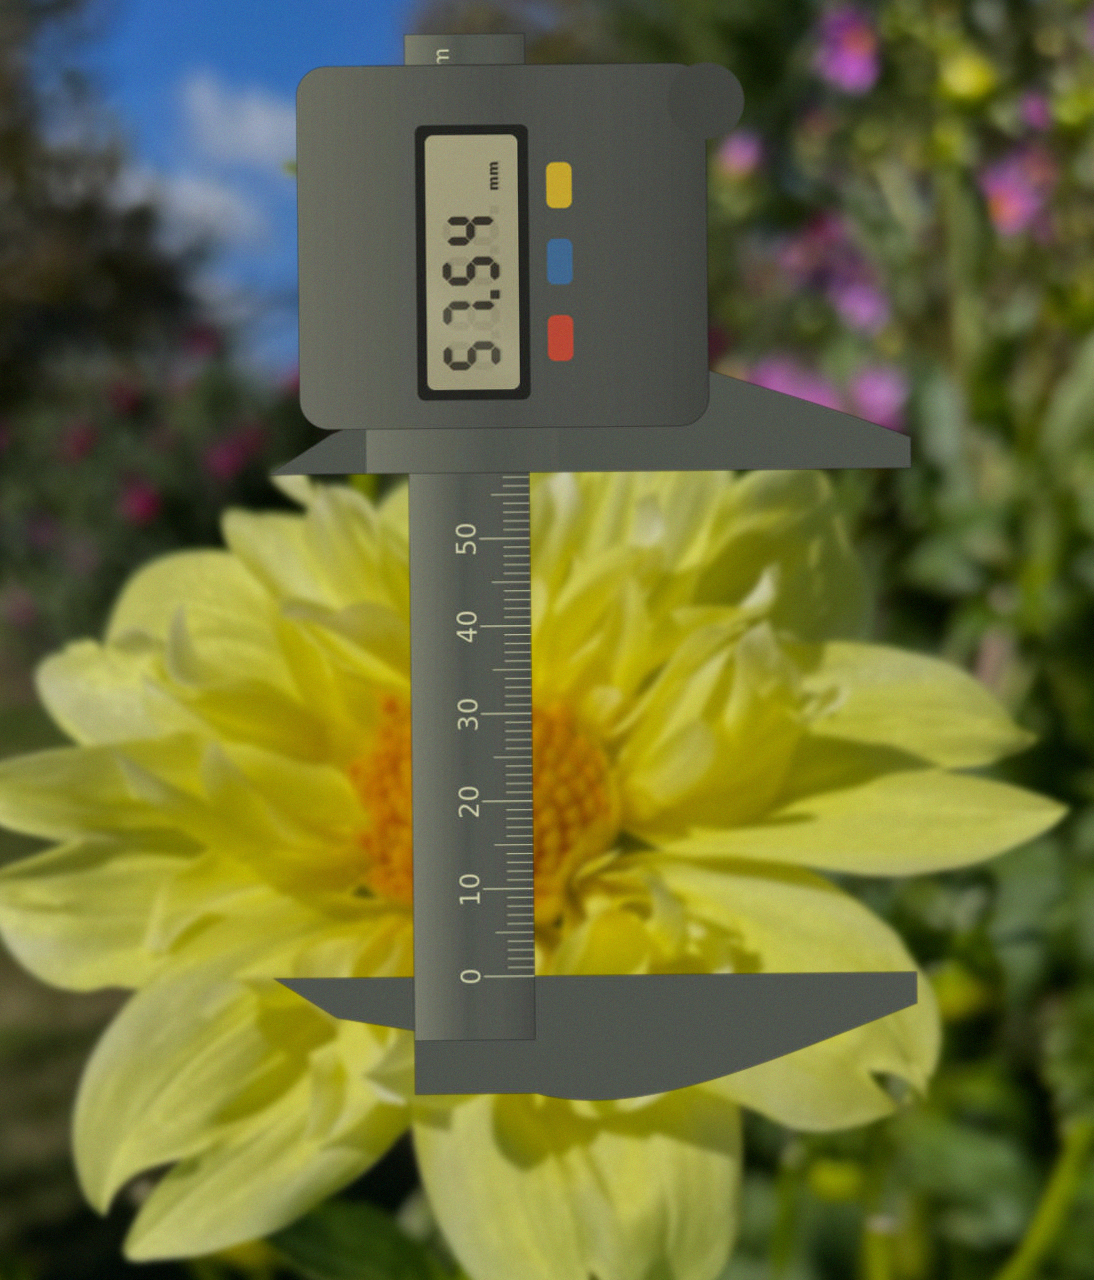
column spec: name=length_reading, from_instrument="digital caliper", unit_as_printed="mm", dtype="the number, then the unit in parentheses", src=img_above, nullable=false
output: 57.54 (mm)
